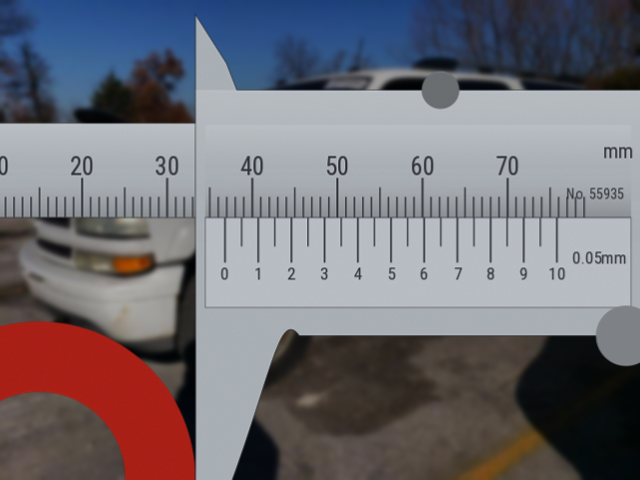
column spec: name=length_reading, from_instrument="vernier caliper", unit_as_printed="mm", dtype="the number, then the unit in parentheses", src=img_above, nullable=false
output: 36.8 (mm)
